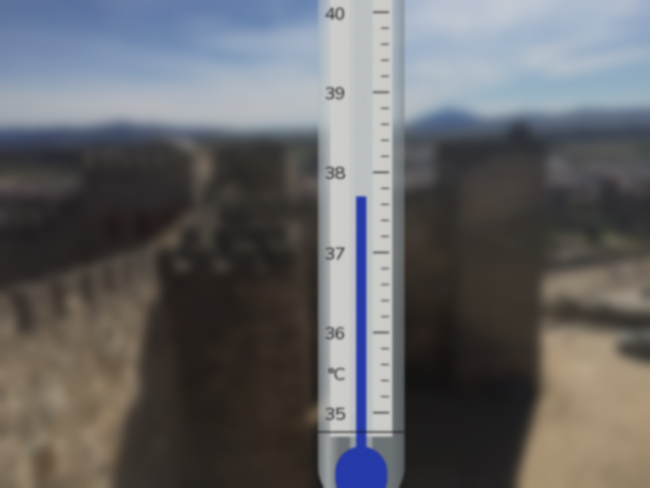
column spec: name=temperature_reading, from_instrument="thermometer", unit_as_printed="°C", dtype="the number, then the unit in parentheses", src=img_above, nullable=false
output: 37.7 (°C)
